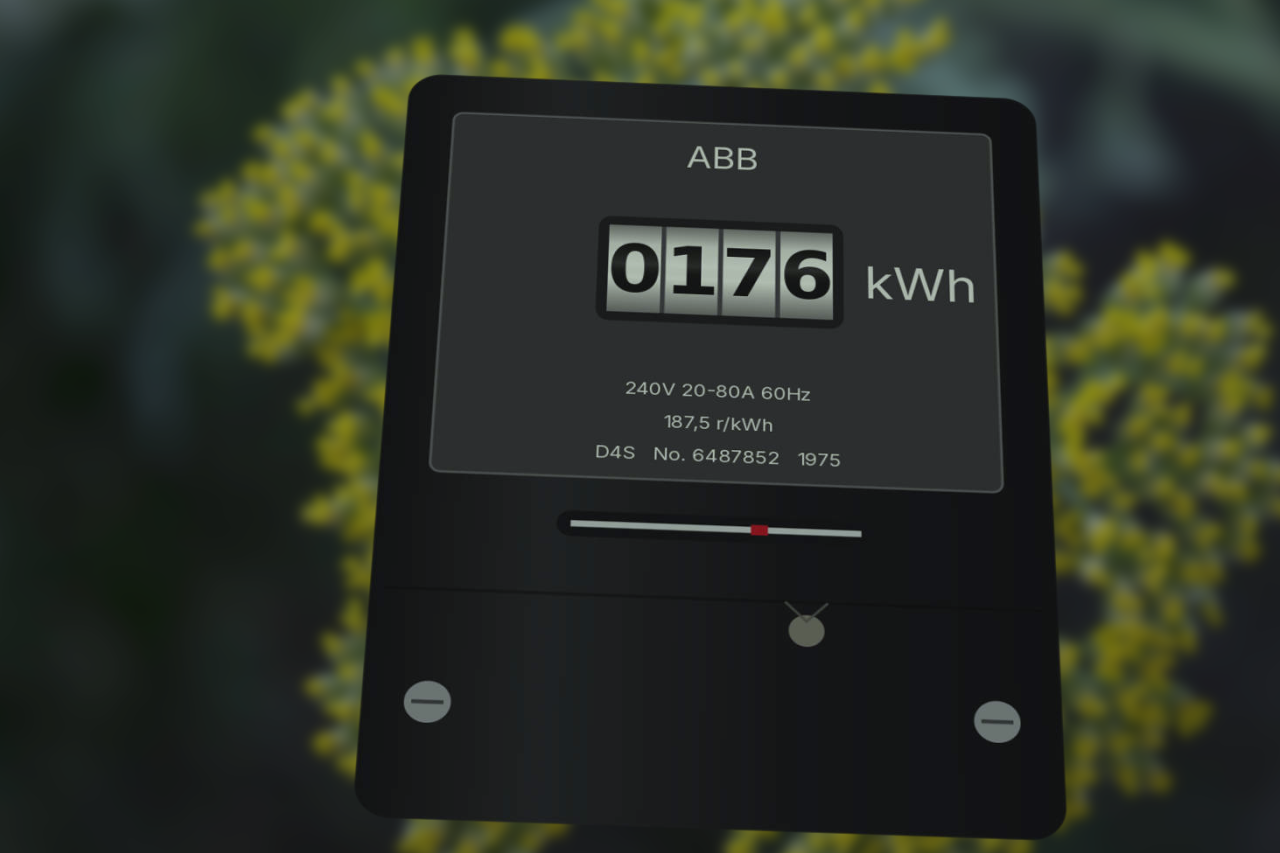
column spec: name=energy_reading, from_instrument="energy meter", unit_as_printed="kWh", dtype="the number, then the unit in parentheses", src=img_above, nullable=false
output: 176 (kWh)
